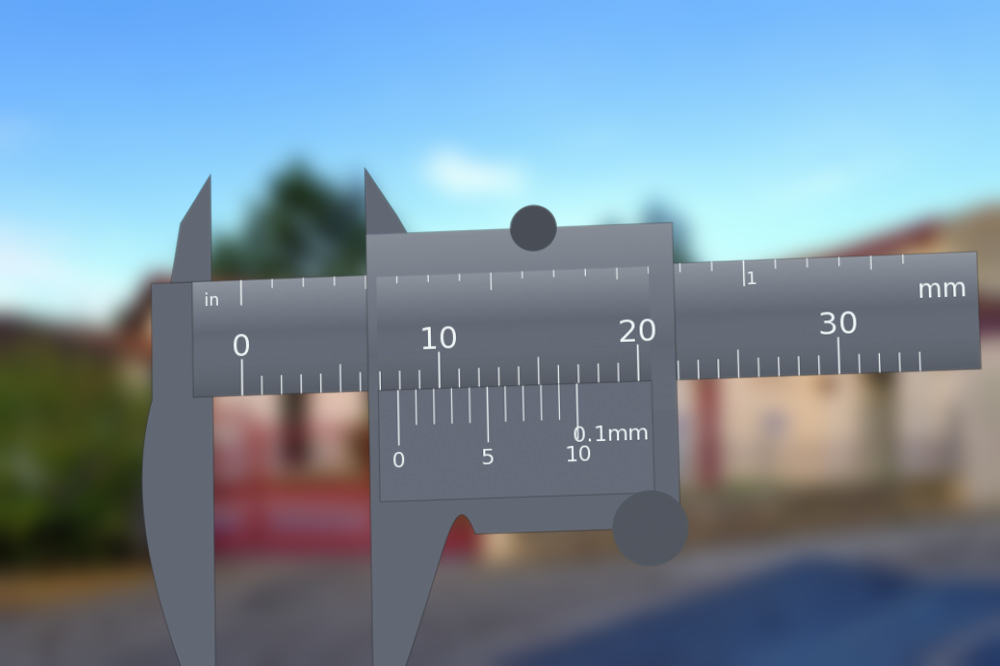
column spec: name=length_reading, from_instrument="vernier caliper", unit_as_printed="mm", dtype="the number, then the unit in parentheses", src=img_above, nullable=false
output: 7.9 (mm)
